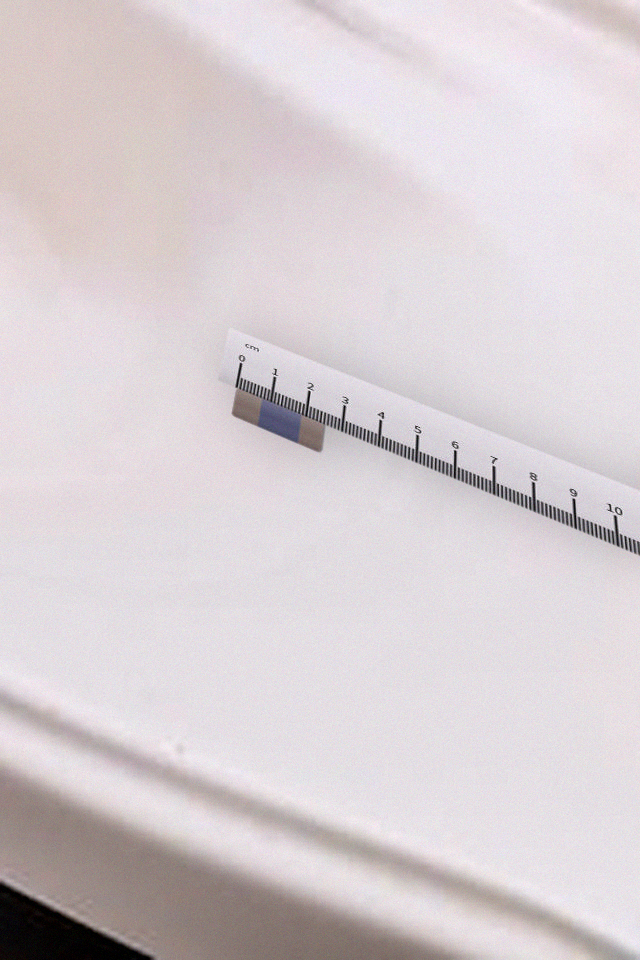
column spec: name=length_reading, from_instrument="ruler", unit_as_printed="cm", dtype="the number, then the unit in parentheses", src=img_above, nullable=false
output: 2.5 (cm)
